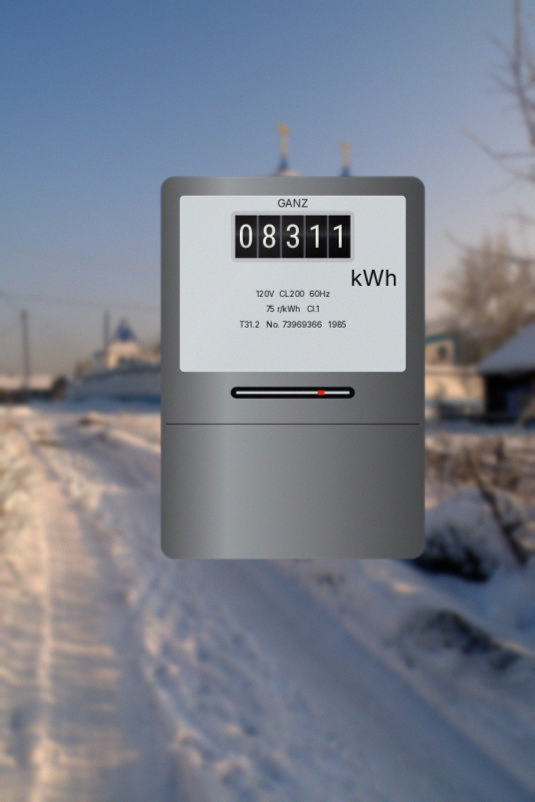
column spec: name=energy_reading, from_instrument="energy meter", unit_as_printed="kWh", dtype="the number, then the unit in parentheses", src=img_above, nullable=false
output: 8311 (kWh)
